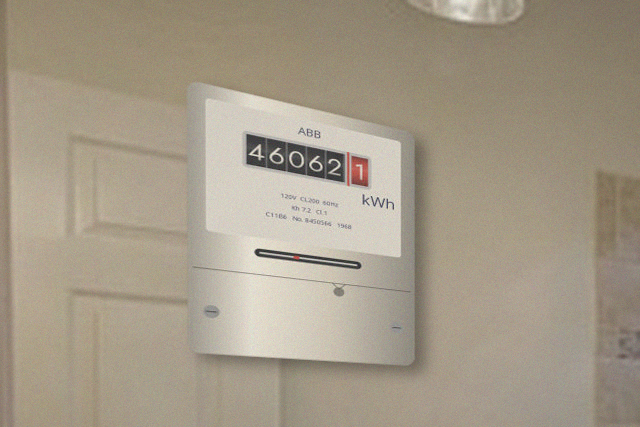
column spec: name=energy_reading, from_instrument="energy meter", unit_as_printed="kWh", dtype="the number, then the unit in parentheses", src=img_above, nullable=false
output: 46062.1 (kWh)
